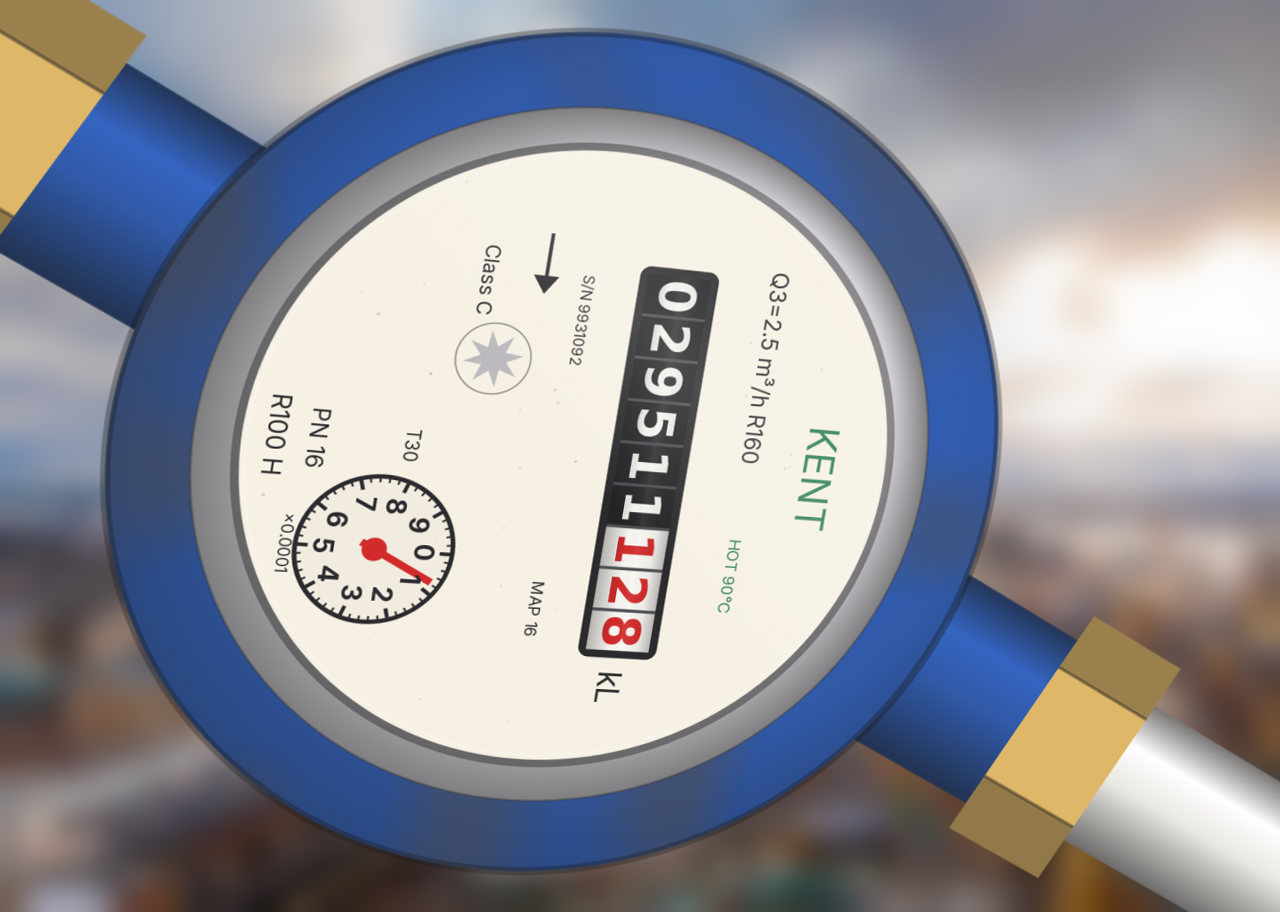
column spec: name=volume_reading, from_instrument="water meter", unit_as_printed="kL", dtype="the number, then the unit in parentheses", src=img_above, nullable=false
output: 29511.1280 (kL)
